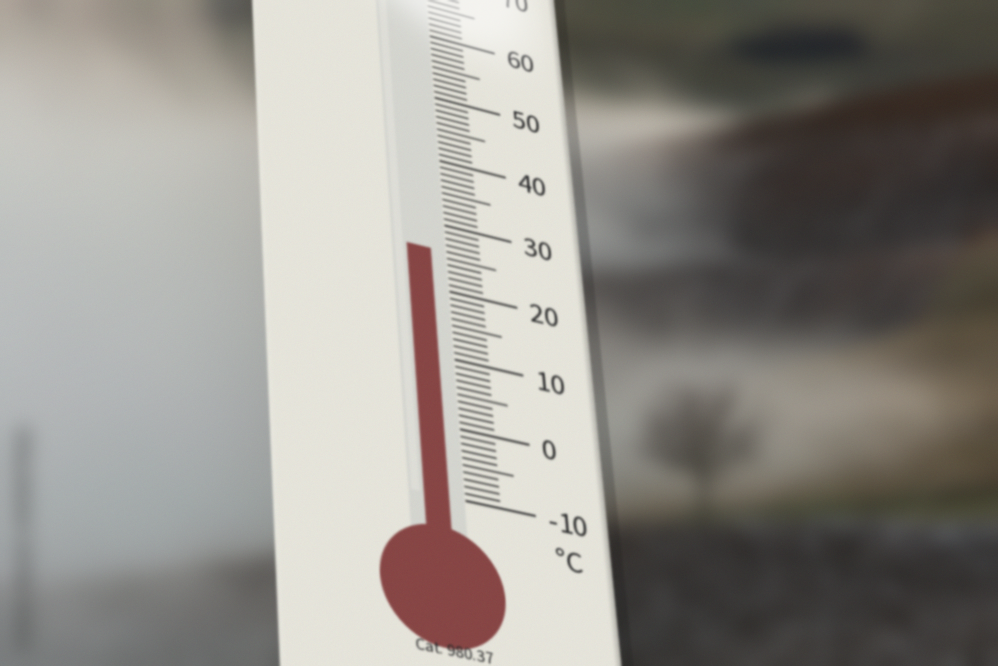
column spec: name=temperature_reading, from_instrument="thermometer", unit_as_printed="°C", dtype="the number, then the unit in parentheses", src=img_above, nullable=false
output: 26 (°C)
